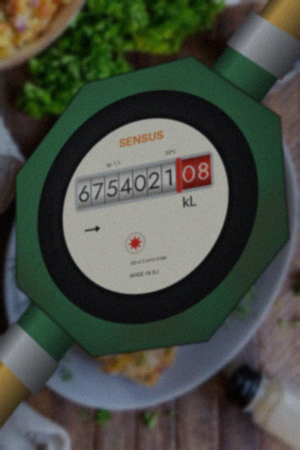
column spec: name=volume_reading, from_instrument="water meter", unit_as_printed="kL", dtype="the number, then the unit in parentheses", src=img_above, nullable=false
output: 6754021.08 (kL)
